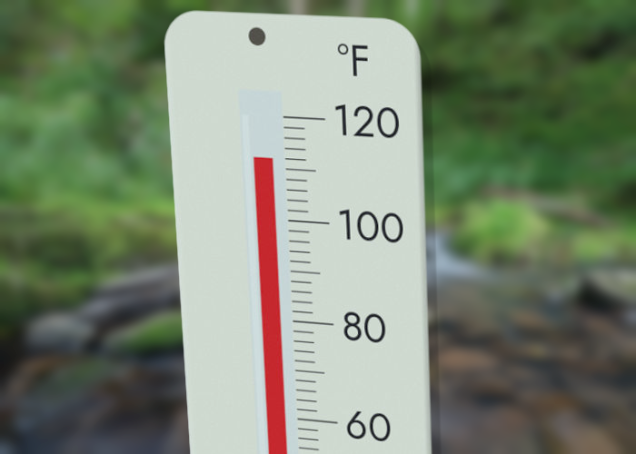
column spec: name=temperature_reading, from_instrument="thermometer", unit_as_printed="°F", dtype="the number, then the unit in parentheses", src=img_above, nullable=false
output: 112 (°F)
